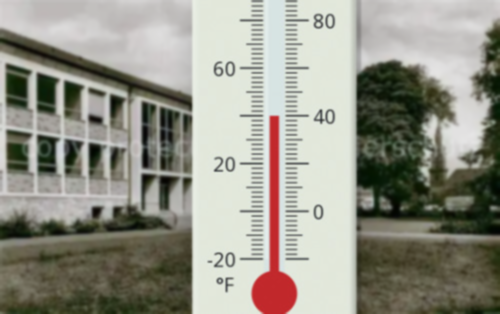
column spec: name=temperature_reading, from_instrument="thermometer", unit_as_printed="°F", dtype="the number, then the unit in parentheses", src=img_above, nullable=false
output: 40 (°F)
